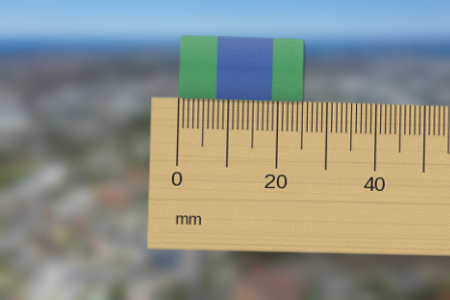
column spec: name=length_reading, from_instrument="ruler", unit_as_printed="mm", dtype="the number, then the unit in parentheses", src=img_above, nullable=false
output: 25 (mm)
